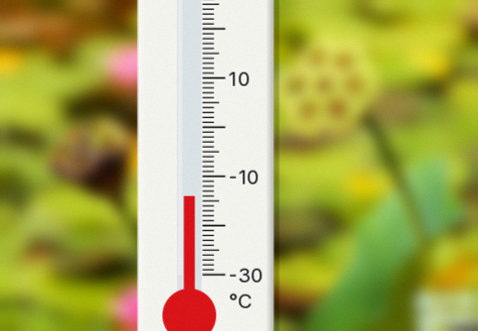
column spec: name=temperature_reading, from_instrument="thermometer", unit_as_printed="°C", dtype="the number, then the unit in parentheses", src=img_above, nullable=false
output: -14 (°C)
